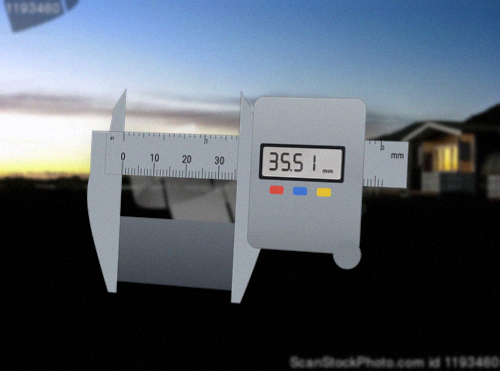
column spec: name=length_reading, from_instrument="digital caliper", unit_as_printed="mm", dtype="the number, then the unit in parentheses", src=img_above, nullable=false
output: 35.51 (mm)
